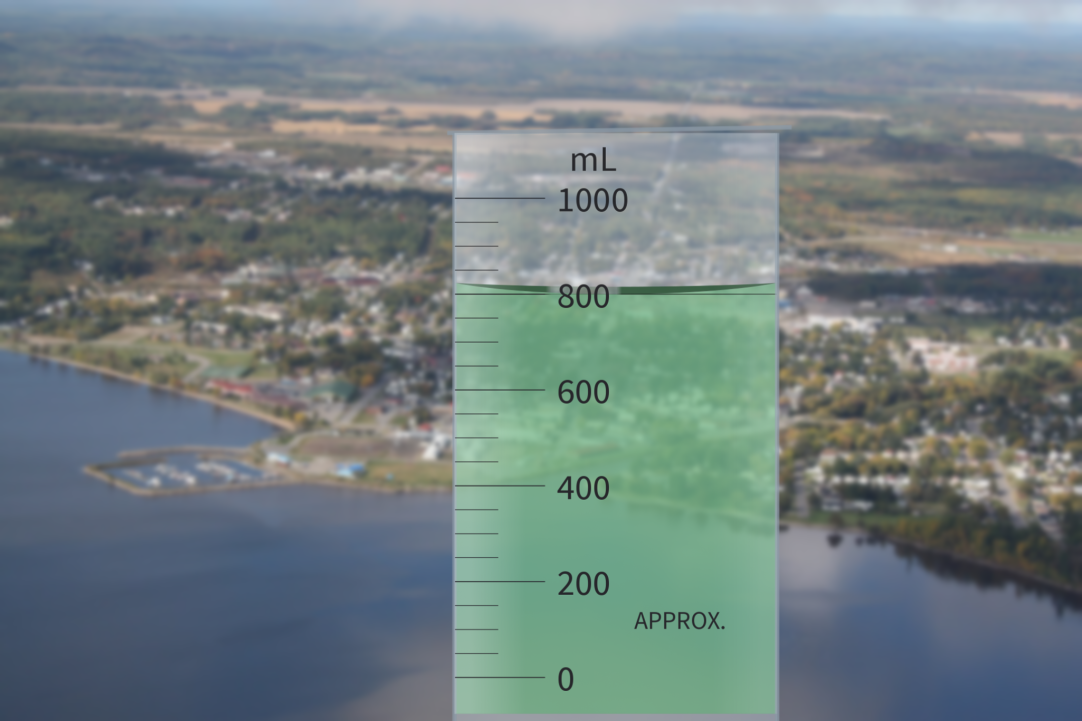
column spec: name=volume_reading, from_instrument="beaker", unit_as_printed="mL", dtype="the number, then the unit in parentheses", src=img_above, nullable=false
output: 800 (mL)
